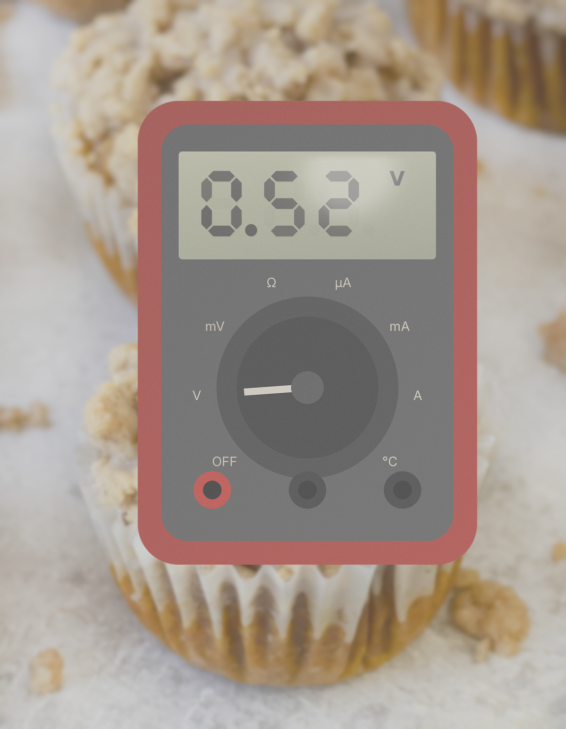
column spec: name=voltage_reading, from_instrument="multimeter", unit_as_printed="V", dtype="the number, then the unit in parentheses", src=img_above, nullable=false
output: 0.52 (V)
